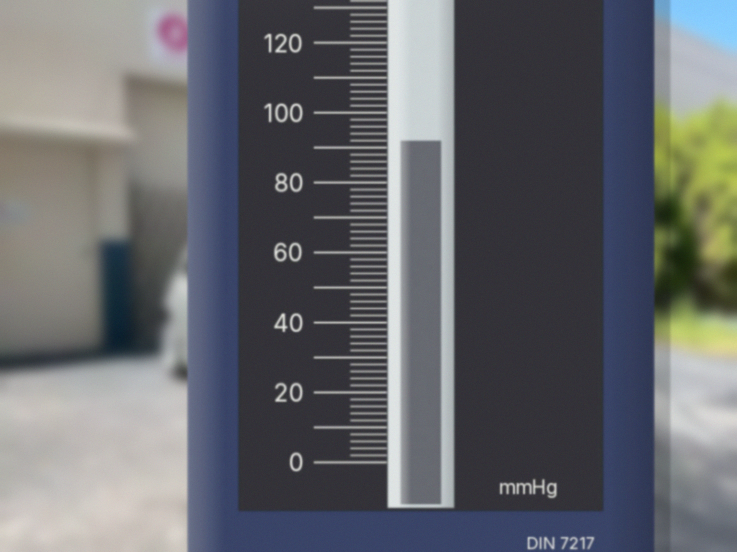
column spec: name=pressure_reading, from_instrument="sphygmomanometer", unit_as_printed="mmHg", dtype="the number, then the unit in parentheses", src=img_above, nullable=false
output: 92 (mmHg)
